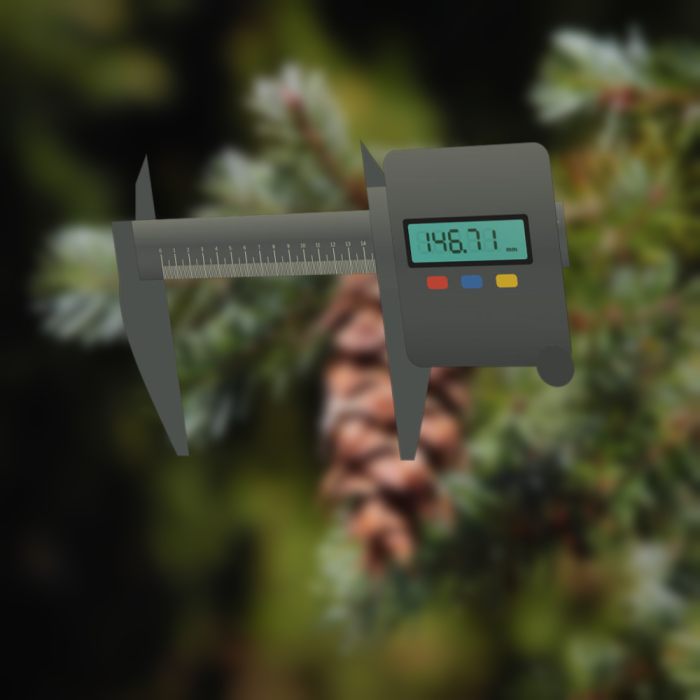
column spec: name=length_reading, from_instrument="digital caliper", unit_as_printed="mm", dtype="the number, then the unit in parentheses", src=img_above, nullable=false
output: 146.71 (mm)
